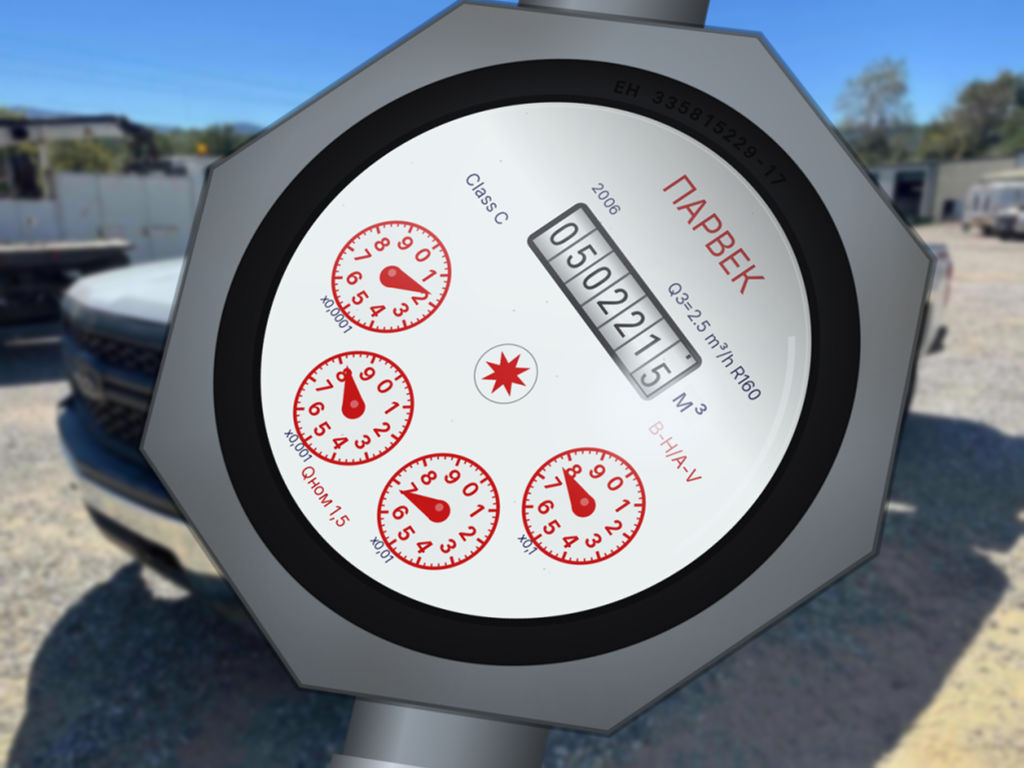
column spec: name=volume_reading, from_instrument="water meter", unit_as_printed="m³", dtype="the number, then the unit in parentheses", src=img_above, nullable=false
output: 502214.7681 (m³)
